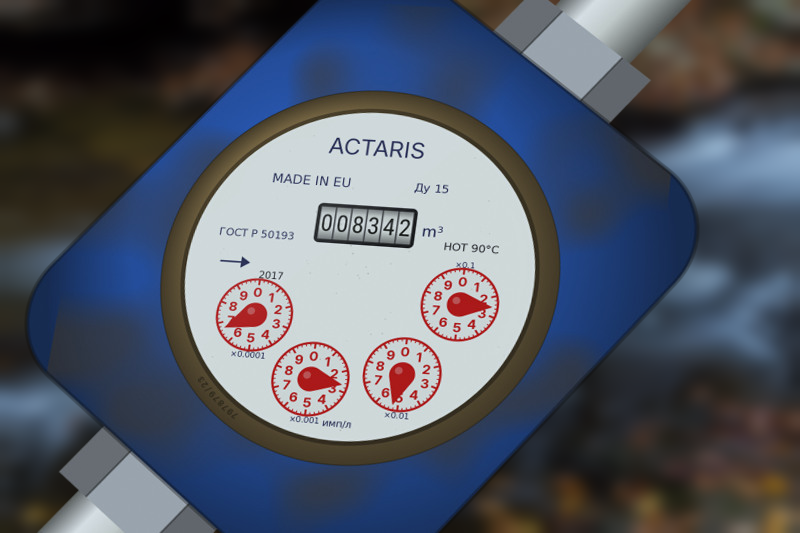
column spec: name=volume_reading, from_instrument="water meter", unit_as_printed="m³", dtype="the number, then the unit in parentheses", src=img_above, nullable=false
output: 8342.2526 (m³)
